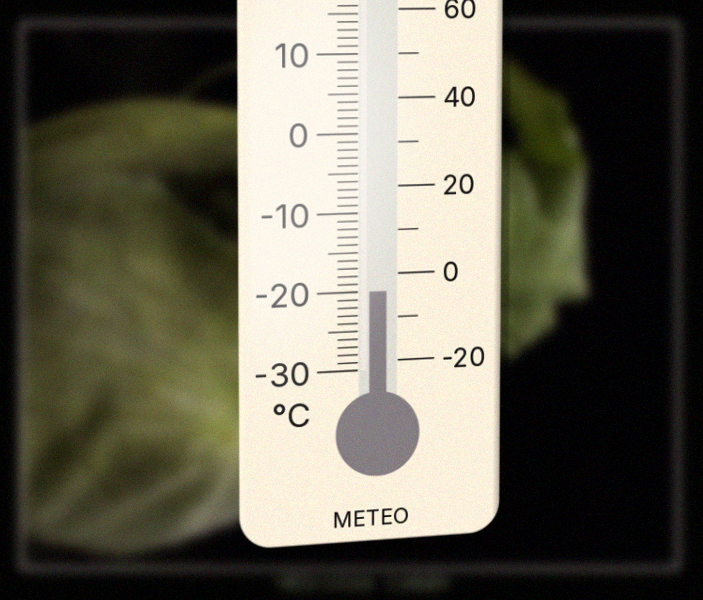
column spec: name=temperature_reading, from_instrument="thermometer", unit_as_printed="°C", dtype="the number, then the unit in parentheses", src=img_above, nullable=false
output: -20 (°C)
